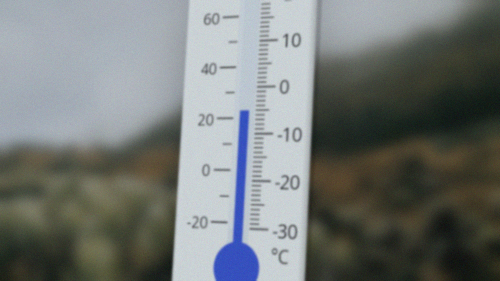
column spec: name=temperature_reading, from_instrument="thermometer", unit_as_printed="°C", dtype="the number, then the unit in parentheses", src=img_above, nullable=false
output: -5 (°C)
